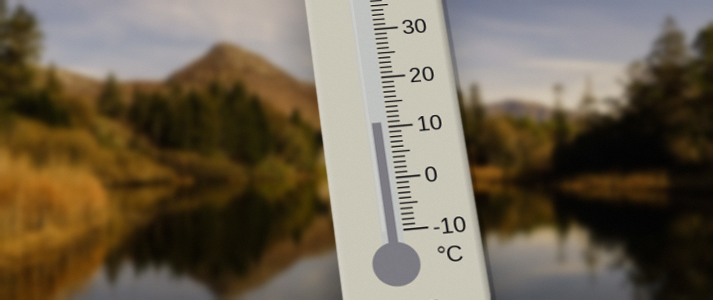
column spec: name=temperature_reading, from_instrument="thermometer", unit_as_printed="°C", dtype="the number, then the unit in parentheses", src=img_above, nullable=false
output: 11 (°C)
